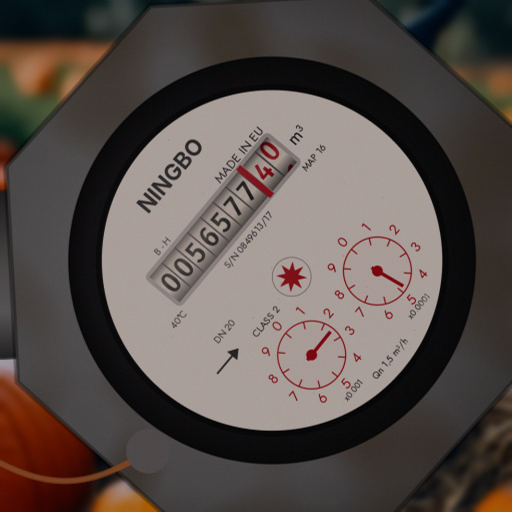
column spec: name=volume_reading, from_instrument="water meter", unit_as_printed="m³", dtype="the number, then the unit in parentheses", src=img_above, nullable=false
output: 56577.4024 (m³)
